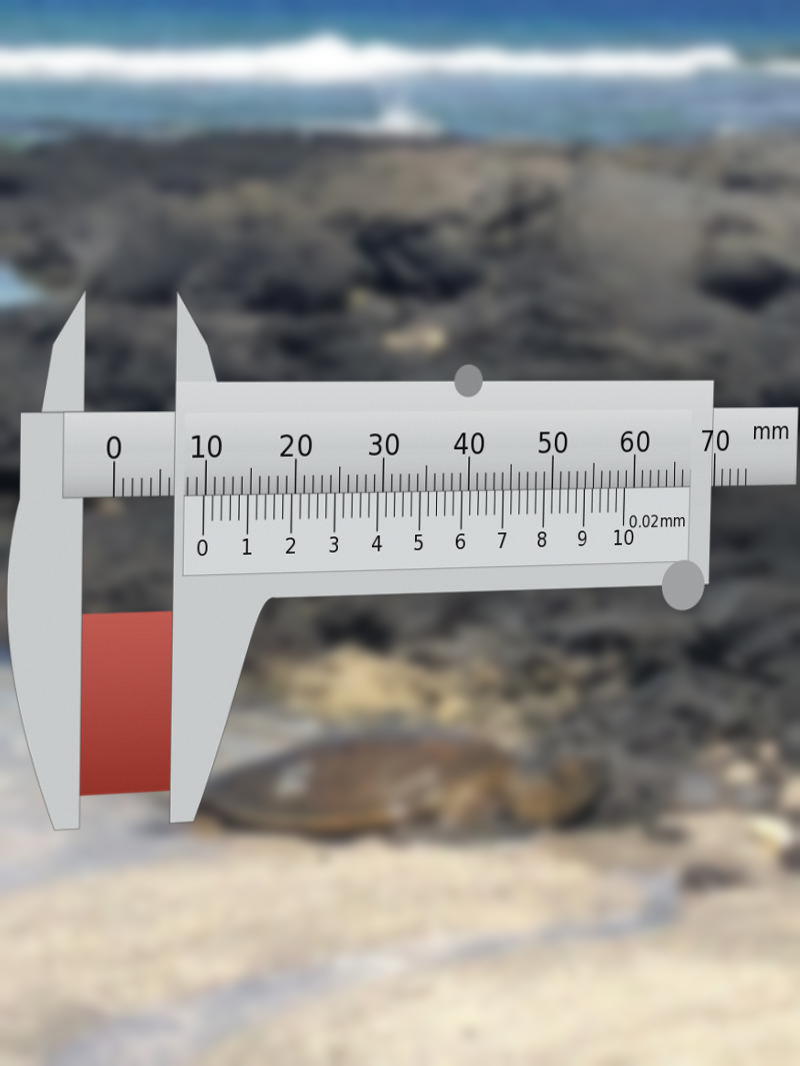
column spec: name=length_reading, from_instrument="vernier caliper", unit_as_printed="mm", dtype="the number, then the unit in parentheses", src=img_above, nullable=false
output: 9.8 (mm)
